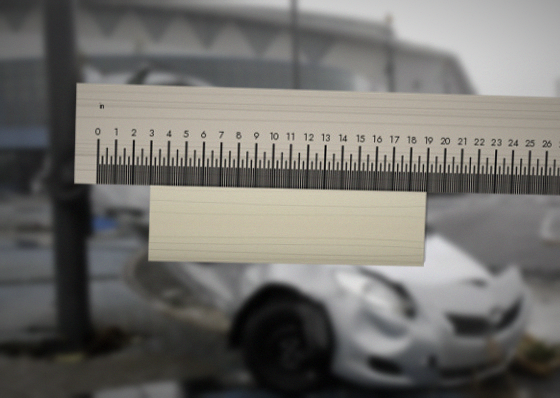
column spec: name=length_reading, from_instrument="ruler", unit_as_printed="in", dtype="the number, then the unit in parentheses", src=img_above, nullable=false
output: 16 (in)
